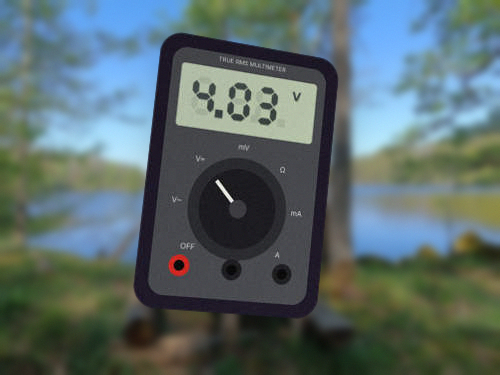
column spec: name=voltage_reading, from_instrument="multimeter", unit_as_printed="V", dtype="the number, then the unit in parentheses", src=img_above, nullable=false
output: 4.03 (V)
